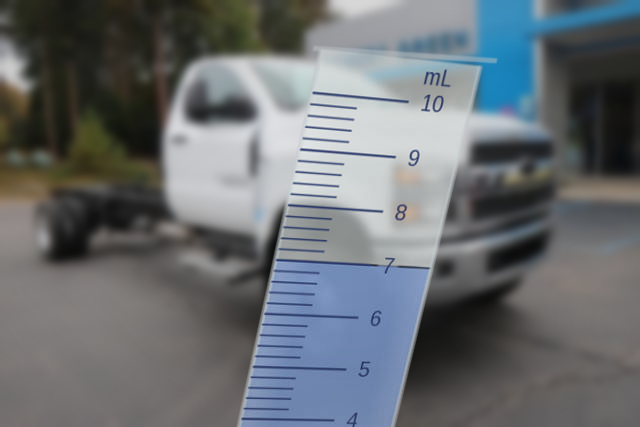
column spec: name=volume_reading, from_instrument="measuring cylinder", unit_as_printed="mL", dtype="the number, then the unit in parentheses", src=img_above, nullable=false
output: 7 (mL)
